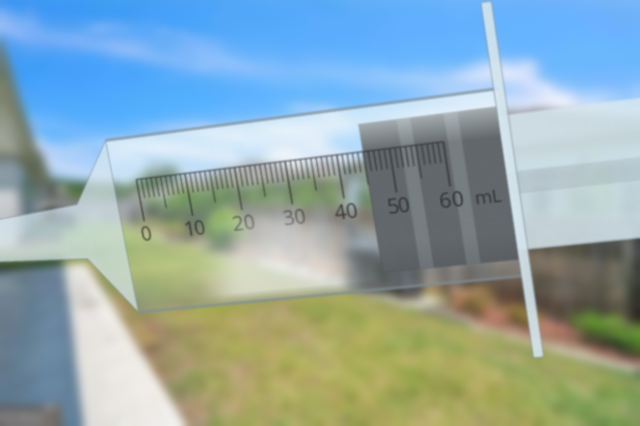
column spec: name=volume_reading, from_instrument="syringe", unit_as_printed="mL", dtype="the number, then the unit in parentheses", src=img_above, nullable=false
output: 45 (mL)
